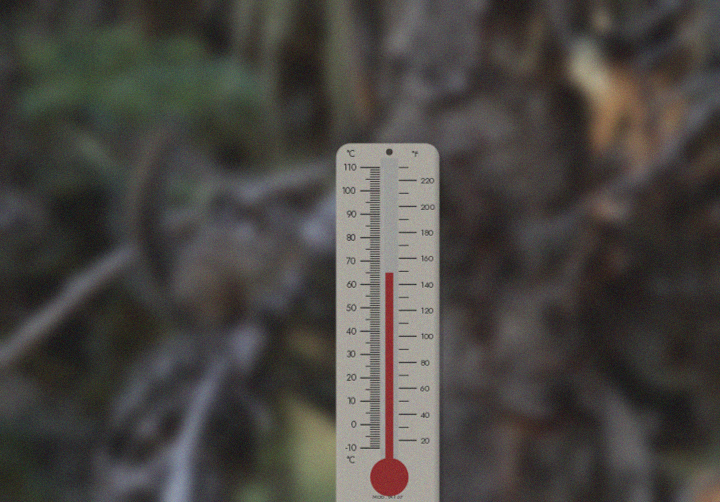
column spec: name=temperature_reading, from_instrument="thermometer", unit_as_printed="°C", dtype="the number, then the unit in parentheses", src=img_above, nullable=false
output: 65 (°C)
